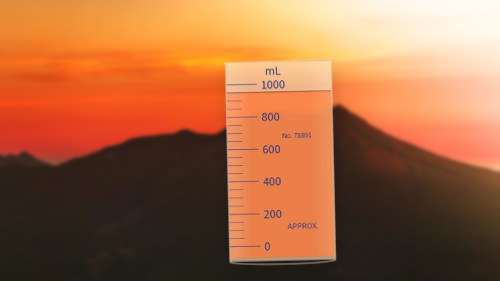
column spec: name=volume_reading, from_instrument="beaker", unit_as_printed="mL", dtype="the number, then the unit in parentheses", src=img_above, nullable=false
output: 950 (mL)
